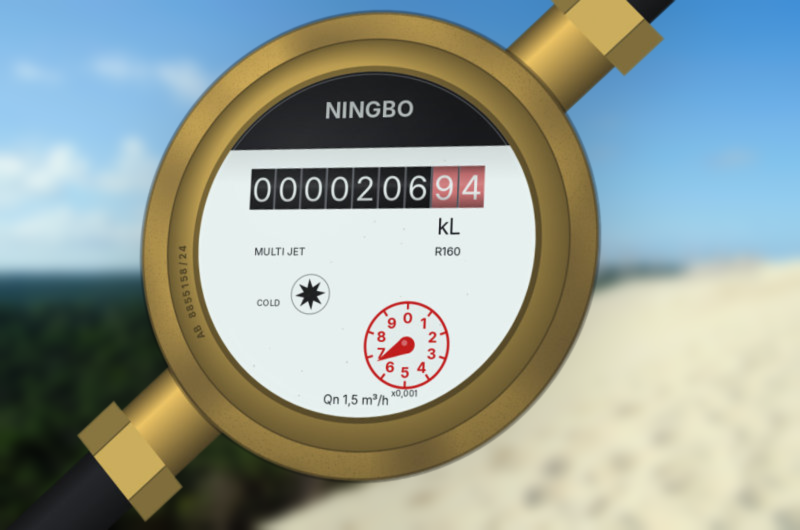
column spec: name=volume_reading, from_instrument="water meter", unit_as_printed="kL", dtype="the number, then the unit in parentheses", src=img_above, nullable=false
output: 206.946 (kL)
